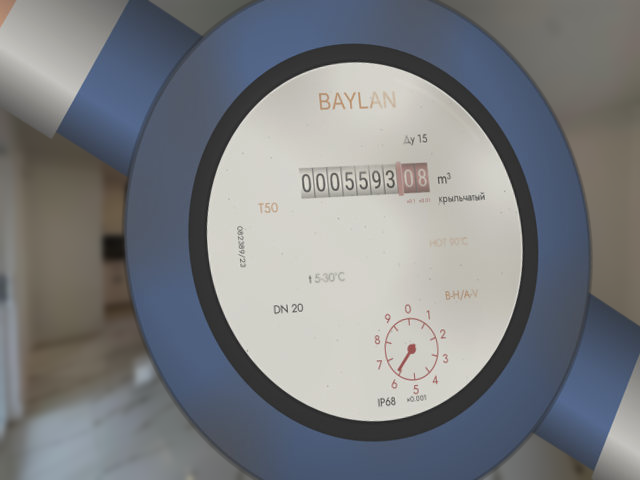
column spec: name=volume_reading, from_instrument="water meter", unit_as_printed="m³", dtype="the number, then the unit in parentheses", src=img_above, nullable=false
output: 5593.086 (m³)
